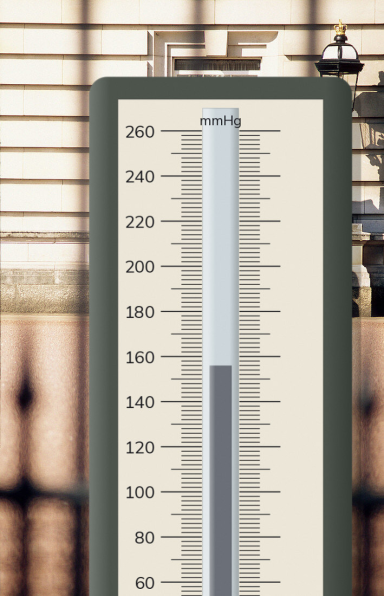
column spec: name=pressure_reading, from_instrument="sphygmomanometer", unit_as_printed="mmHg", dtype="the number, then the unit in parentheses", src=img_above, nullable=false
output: 156 (mmHg)
